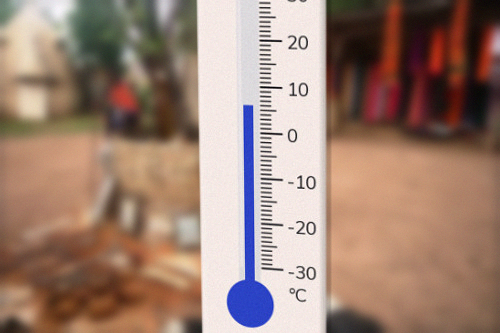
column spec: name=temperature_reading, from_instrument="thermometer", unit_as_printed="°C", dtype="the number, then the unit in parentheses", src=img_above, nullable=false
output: 6 (°C)
